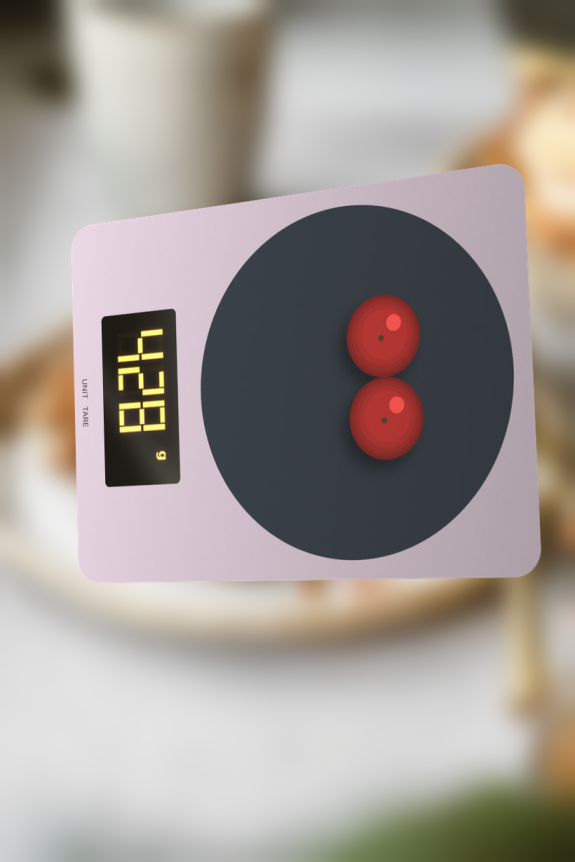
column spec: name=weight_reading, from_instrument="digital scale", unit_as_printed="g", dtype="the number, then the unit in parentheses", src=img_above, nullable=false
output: 428 (g)
